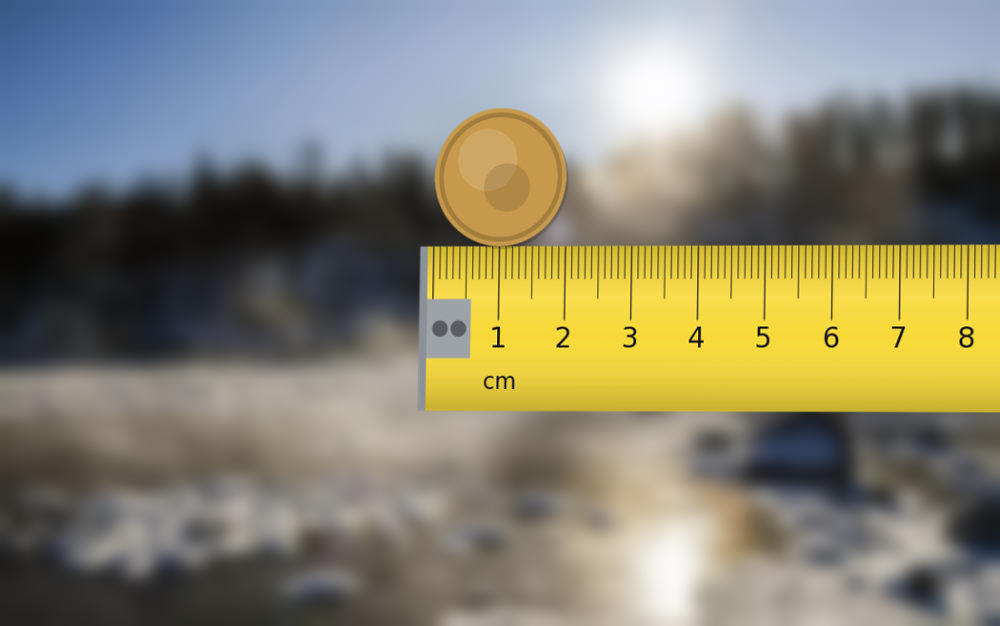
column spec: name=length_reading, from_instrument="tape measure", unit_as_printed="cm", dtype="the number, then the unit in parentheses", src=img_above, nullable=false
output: 2 (cm)
